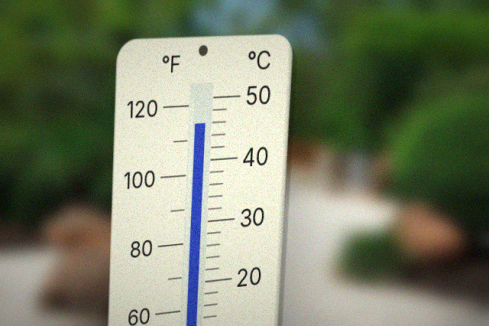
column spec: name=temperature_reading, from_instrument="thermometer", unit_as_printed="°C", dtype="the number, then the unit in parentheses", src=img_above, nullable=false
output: 46 (°C)
